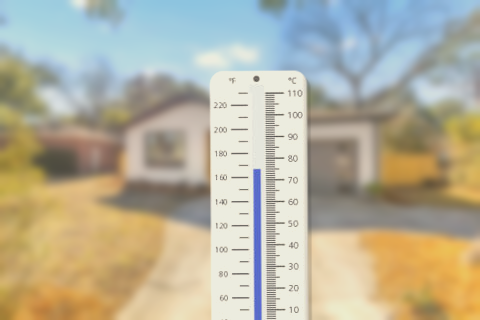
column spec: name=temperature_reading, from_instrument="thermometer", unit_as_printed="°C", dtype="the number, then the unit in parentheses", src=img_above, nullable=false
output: 75 (°C)
